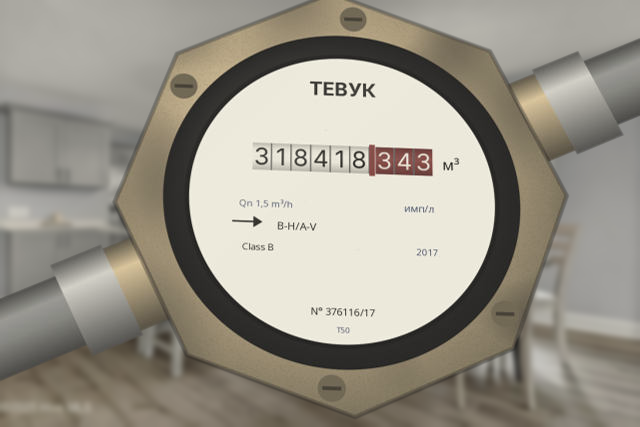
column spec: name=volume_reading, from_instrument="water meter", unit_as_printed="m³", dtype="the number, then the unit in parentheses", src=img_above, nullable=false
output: 318418.343 (m³)
